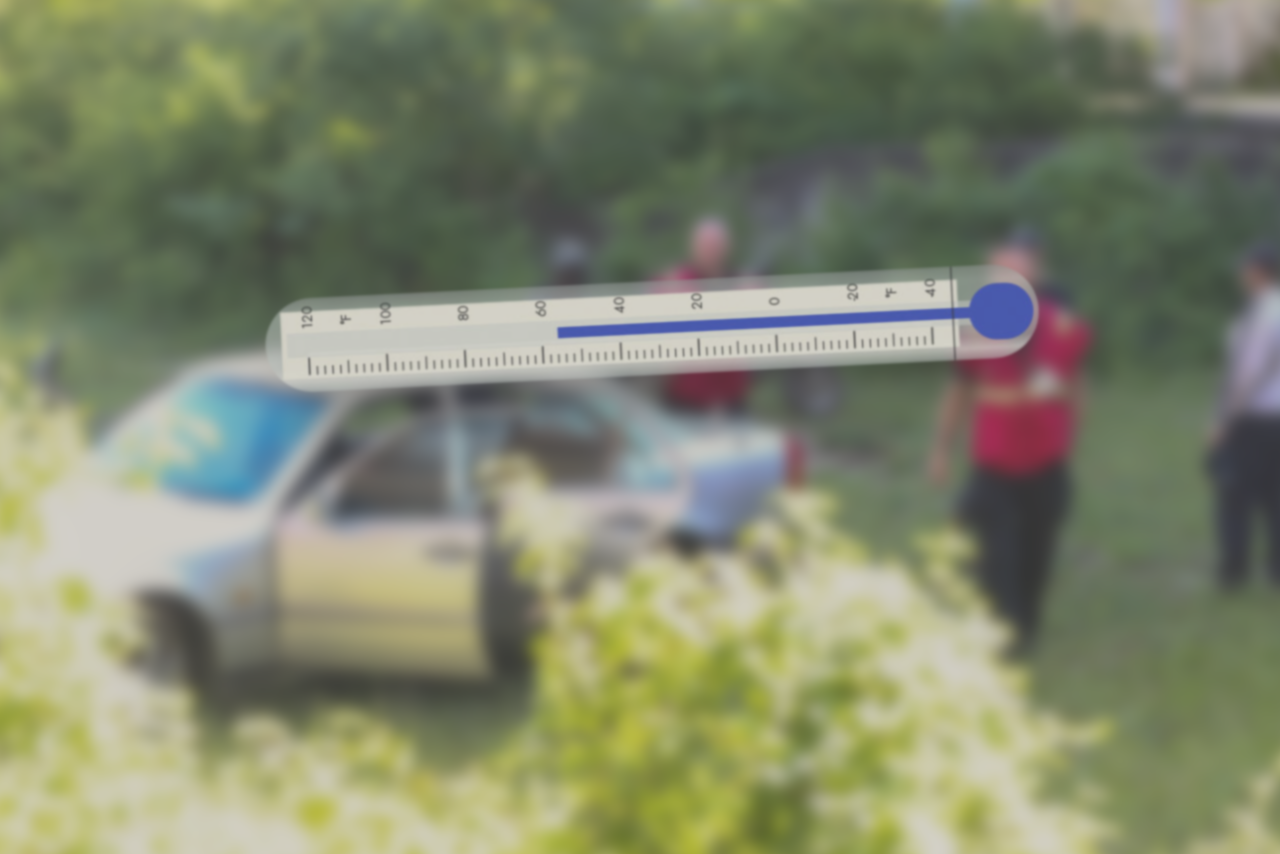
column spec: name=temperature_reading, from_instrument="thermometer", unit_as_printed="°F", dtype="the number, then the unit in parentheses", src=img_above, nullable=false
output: 56 (°F)
